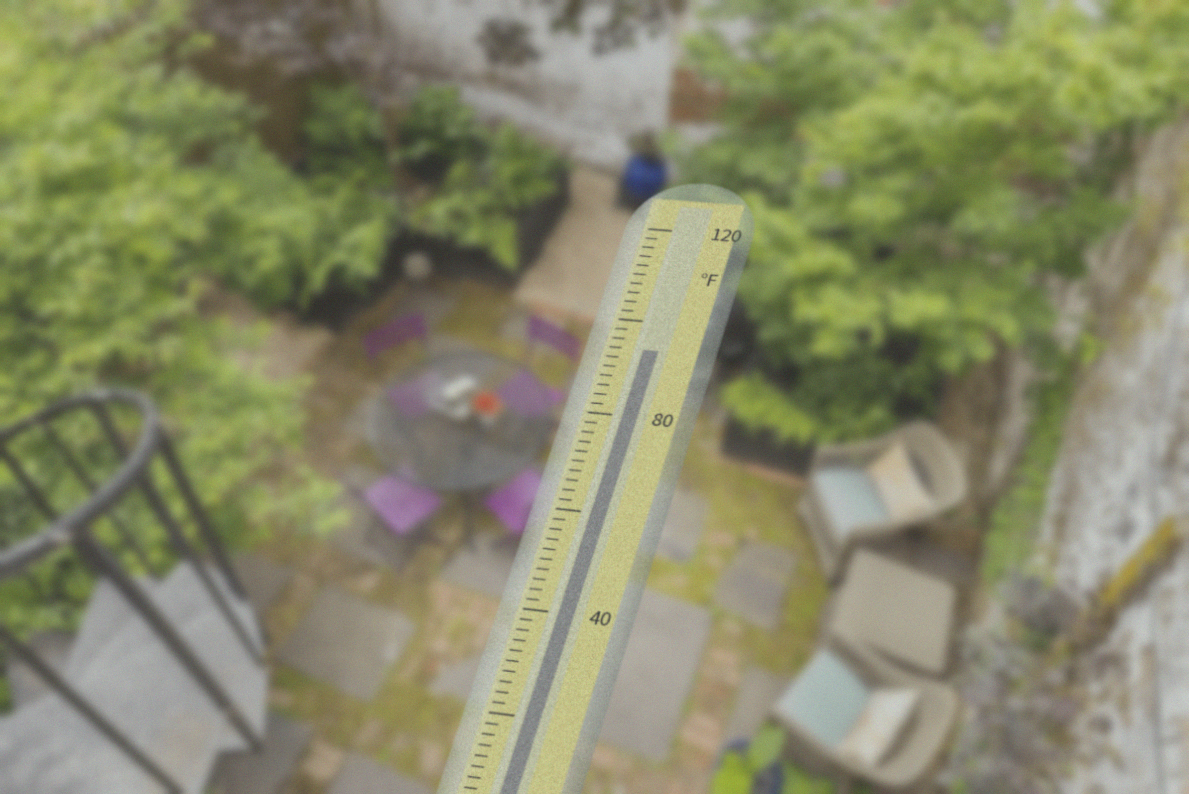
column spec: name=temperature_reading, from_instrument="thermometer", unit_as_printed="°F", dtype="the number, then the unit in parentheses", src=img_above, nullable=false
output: 94 (°F)
